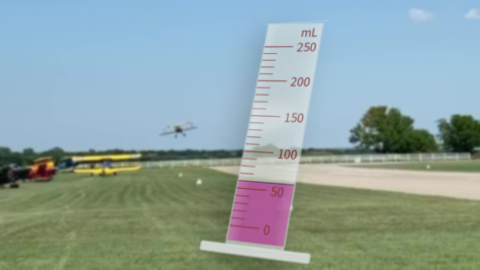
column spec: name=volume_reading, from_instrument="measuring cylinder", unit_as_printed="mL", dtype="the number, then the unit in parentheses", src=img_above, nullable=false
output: 60 (mL)
